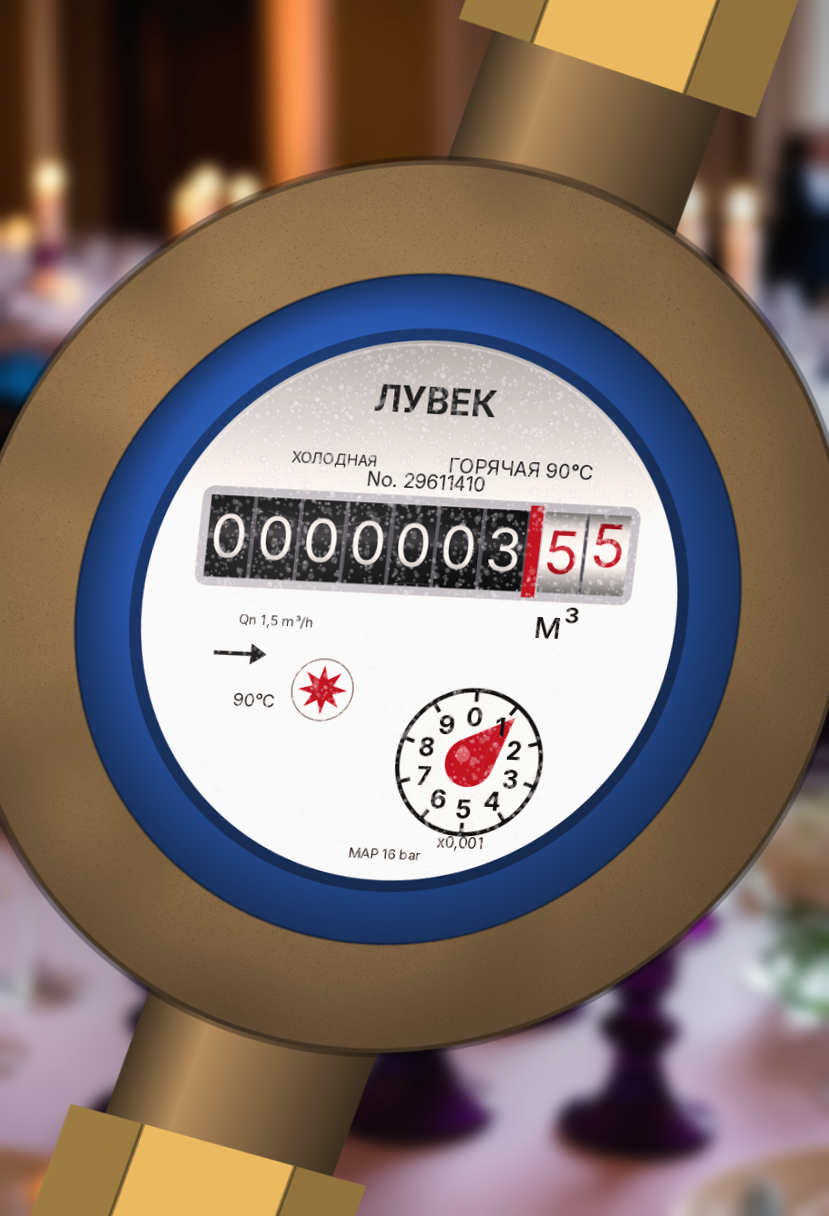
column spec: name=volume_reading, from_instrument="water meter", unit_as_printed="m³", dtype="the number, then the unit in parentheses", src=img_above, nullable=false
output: 3.551 (m³)
